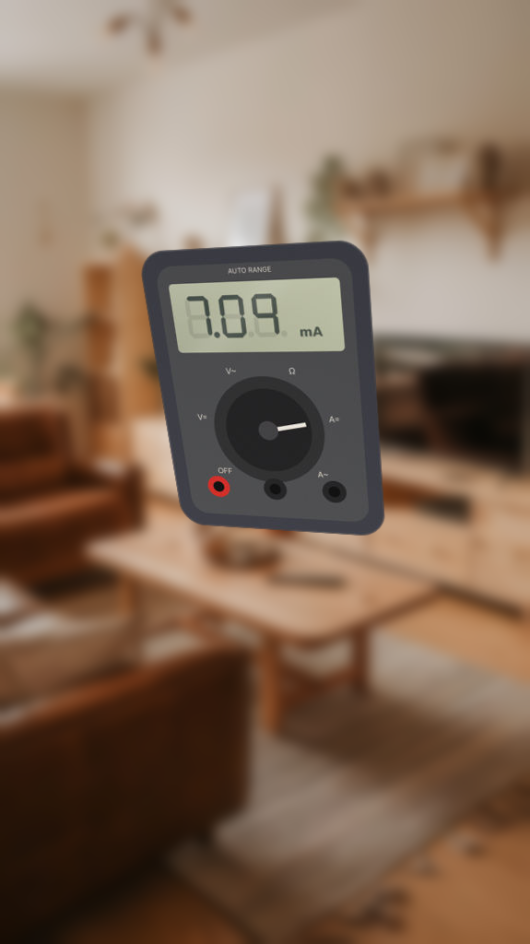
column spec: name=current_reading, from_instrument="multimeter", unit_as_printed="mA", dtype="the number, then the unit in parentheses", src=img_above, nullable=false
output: 7.09 (mA)
